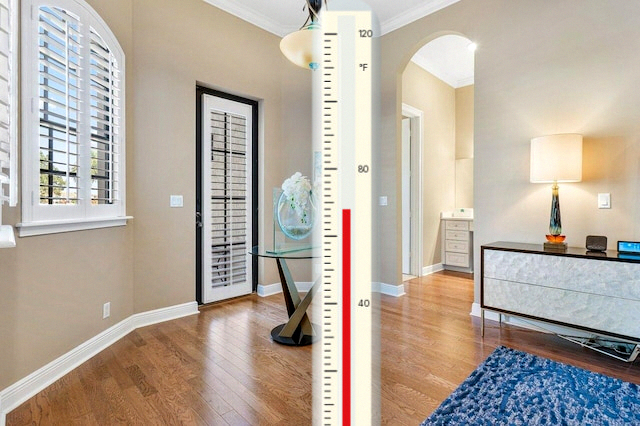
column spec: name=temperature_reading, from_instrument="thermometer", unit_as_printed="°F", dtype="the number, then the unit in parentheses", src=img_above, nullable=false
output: 68 (°F)
